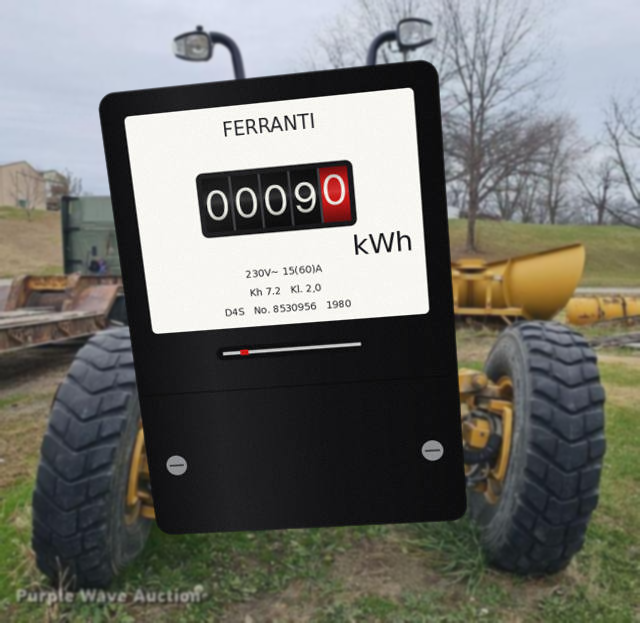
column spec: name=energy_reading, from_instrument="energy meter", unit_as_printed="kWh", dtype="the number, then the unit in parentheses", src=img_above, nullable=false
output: 9.0 (kWh)
